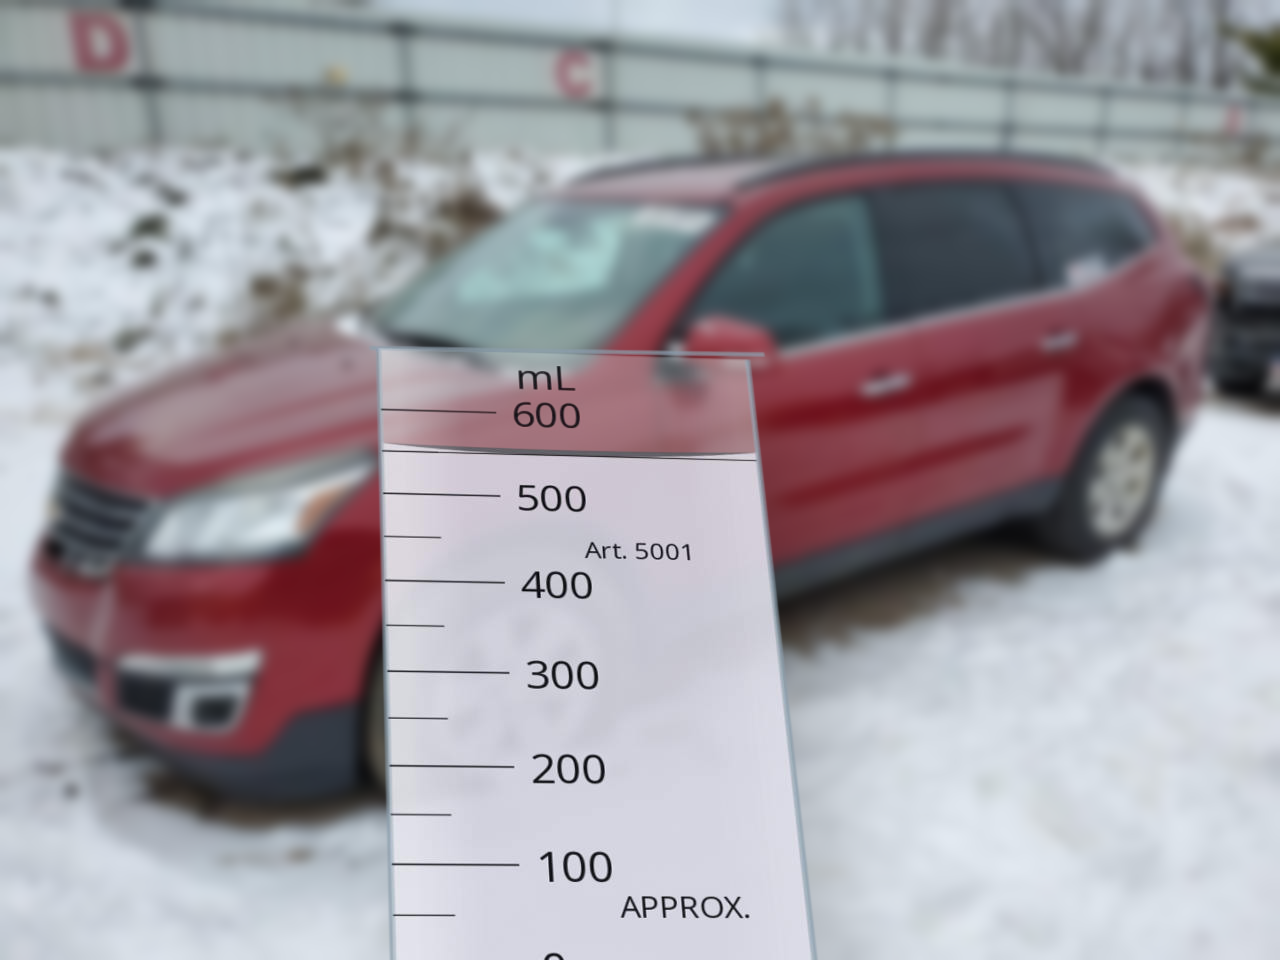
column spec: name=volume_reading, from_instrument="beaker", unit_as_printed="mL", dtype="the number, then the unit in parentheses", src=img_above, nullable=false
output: 550 (mL)
